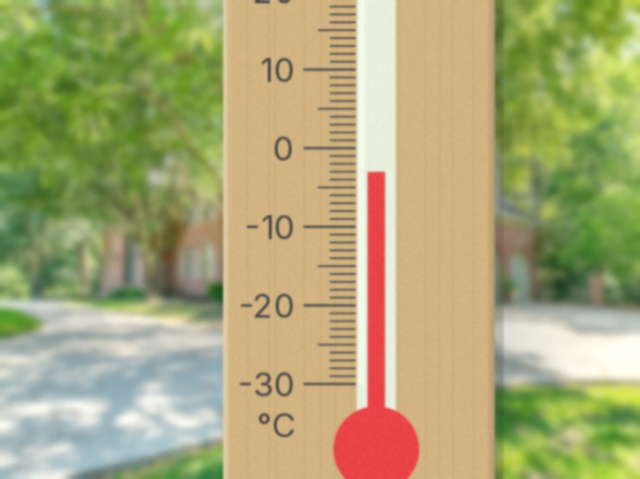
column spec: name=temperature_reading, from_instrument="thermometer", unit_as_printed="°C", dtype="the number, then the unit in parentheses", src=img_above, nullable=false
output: -3 (°C)
